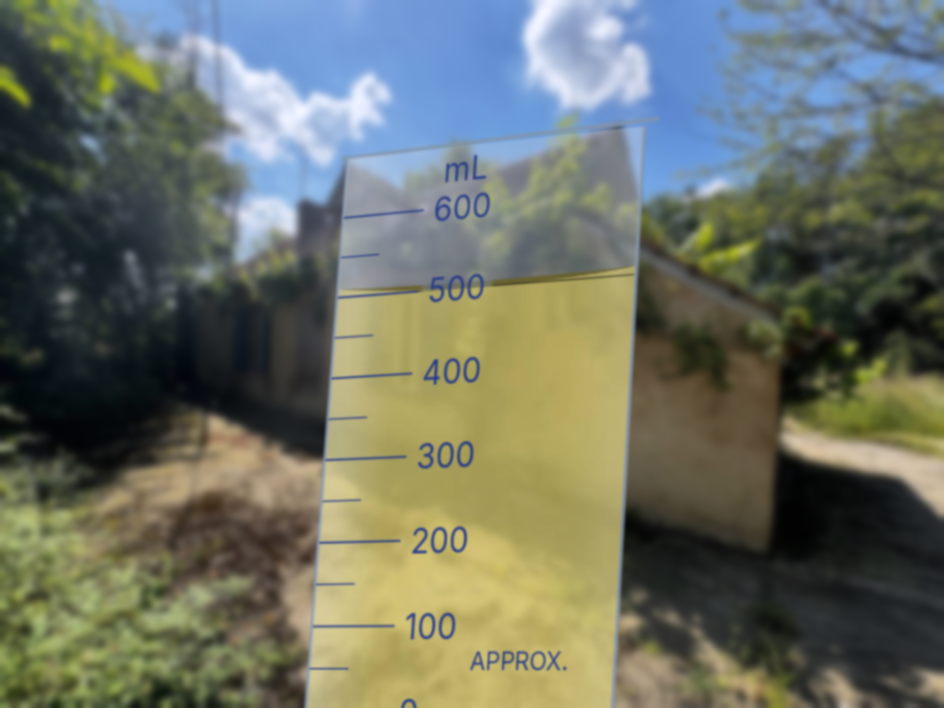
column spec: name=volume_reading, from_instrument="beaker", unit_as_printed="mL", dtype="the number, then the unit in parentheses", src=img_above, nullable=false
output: 500 (mL)
